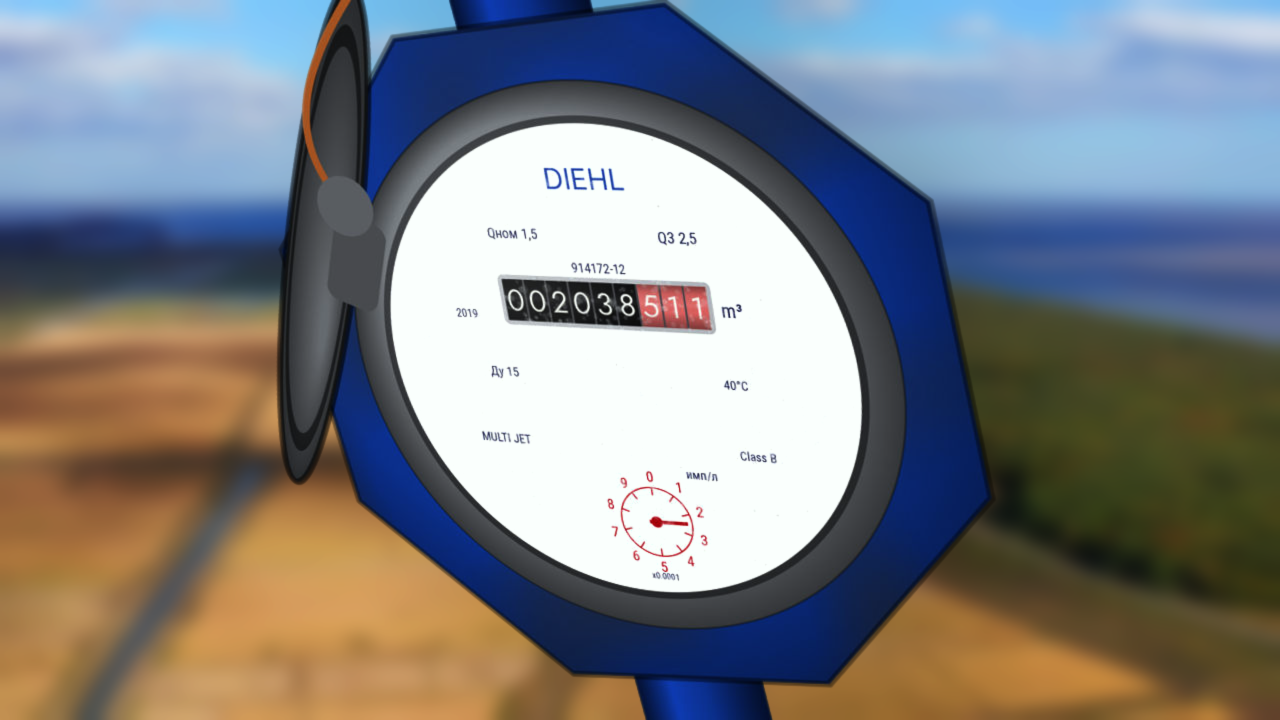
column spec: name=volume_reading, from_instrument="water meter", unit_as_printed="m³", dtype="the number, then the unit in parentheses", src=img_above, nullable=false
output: 2038.5112 (m³)
